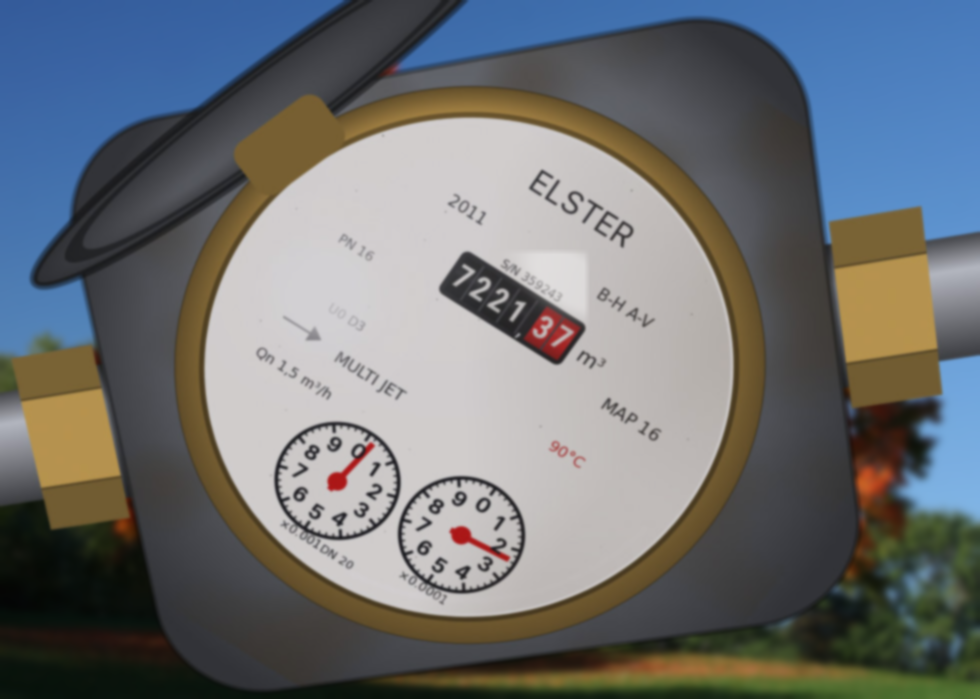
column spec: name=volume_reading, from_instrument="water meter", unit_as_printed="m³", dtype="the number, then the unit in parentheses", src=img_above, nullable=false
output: 7221.3702 (m³)
